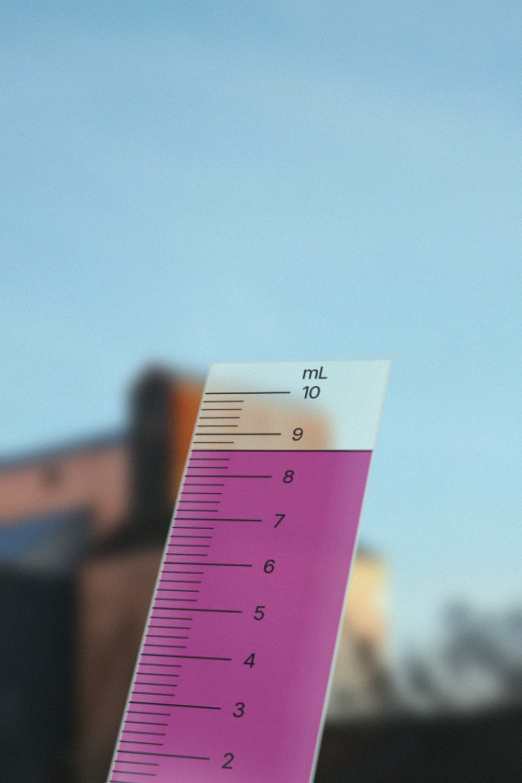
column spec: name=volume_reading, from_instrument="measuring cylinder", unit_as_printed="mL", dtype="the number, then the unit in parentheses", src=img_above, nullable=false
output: 8.6 (mL)
